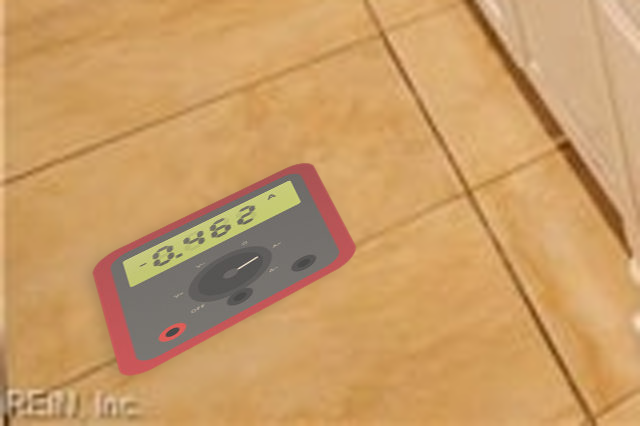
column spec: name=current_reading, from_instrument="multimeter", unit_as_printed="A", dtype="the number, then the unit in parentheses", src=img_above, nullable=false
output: -0.462 (A)
